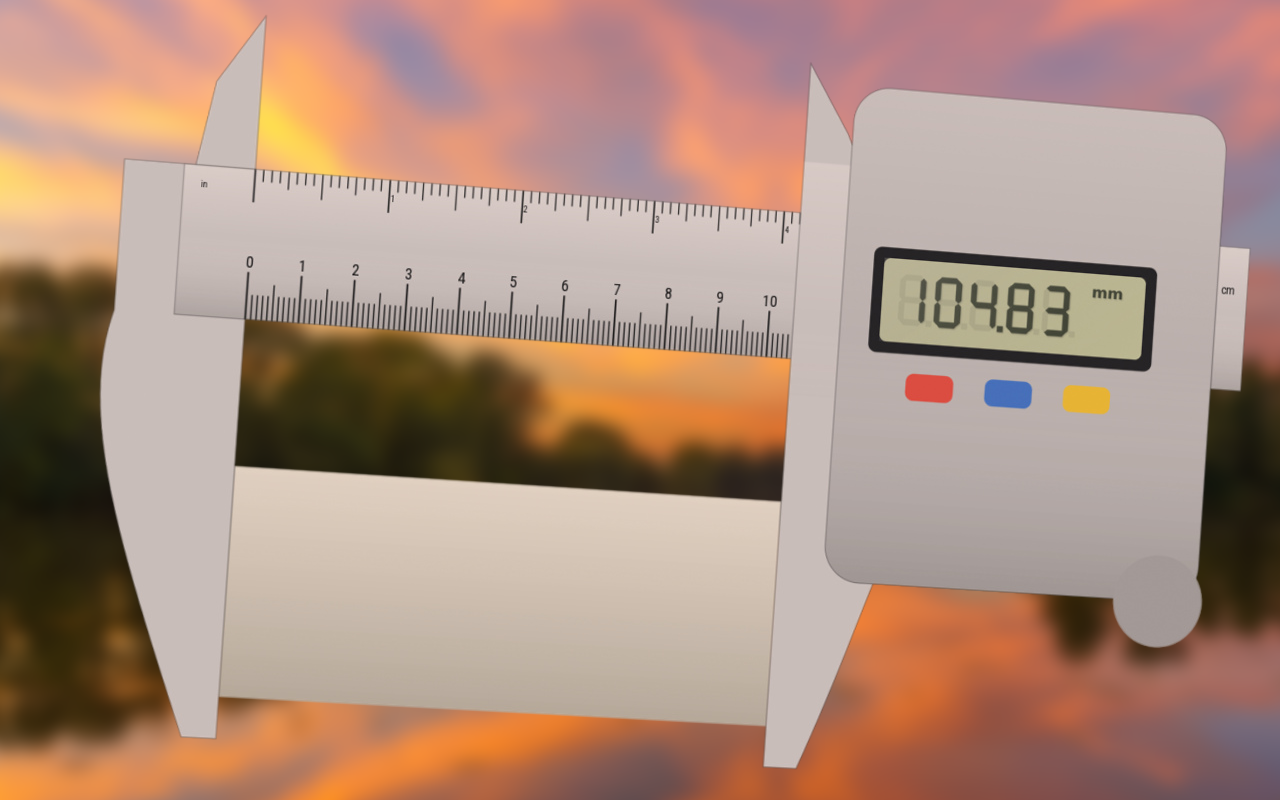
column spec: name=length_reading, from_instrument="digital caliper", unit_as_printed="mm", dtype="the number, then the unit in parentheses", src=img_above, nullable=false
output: 104.83 (mm)
